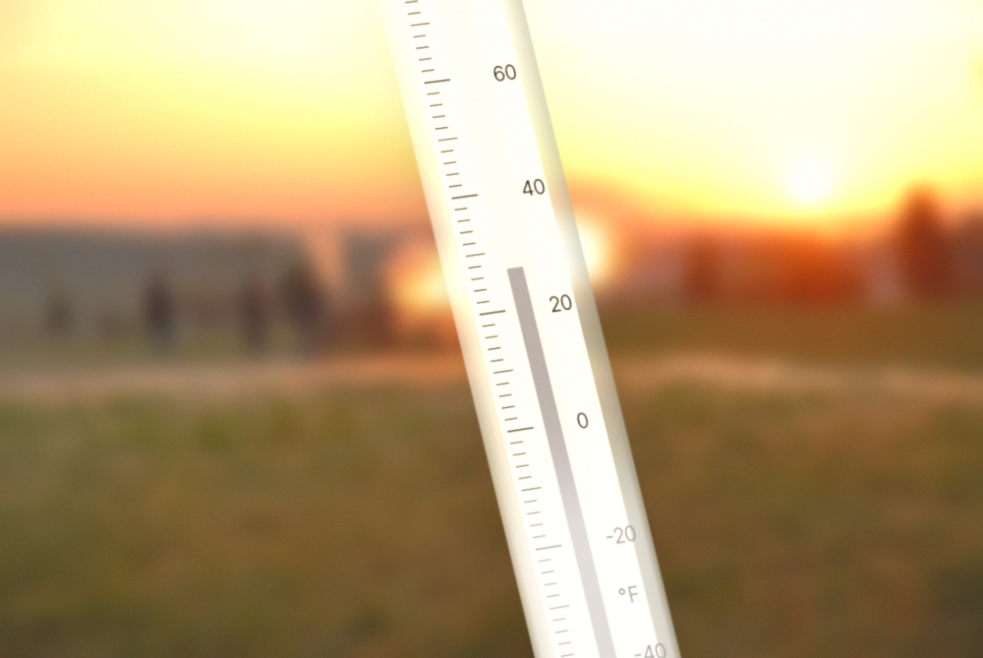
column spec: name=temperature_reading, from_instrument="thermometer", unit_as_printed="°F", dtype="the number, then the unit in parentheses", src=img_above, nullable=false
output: 27 (°F)
